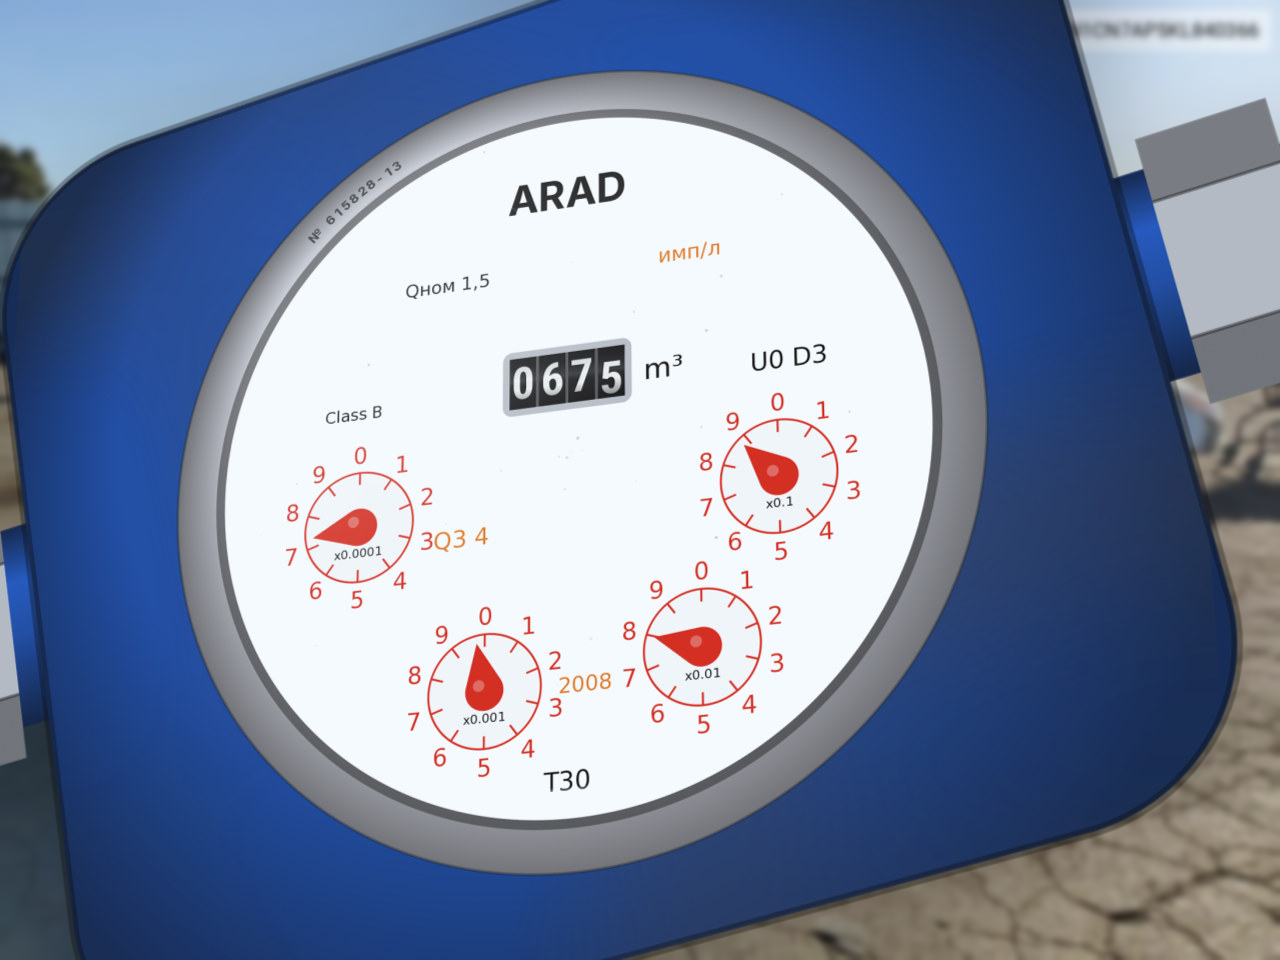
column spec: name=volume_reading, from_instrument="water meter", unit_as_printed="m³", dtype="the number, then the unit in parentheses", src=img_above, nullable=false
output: 674.8797 (m³)
